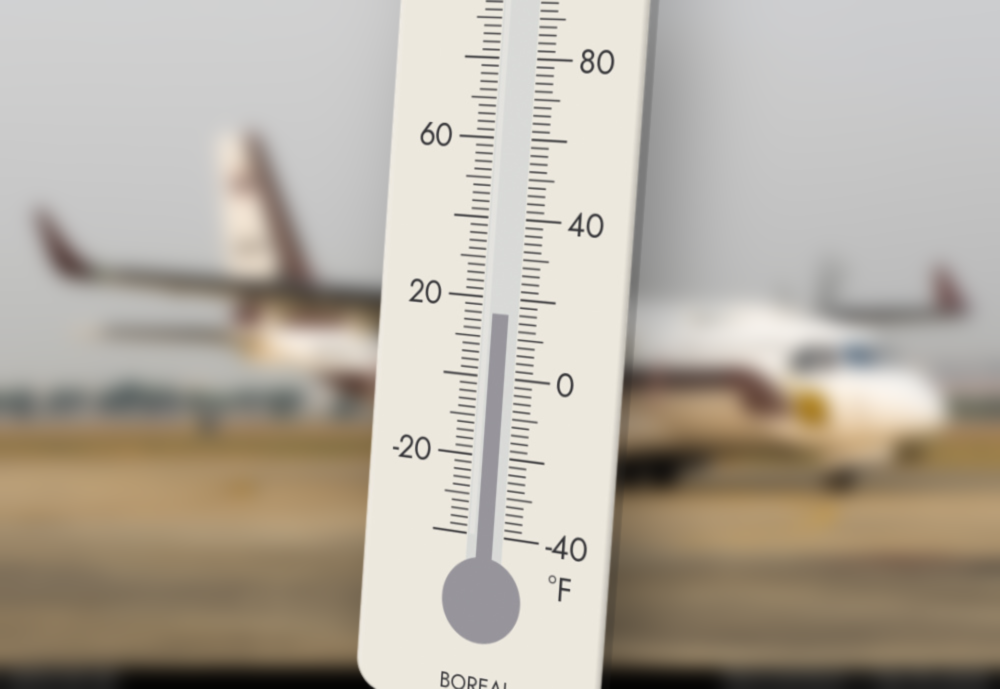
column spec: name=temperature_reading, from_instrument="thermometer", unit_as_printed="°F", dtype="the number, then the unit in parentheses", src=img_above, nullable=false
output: 16 (°F)
